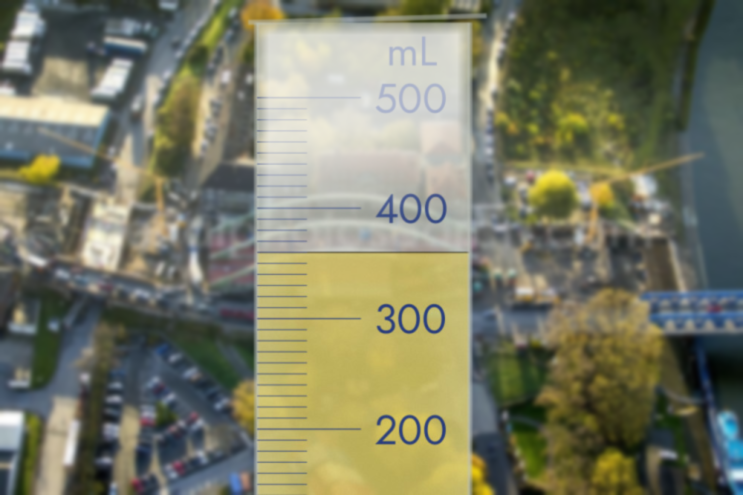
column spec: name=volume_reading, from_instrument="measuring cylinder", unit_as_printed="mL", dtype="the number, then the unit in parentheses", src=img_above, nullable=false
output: 360 (mL)
